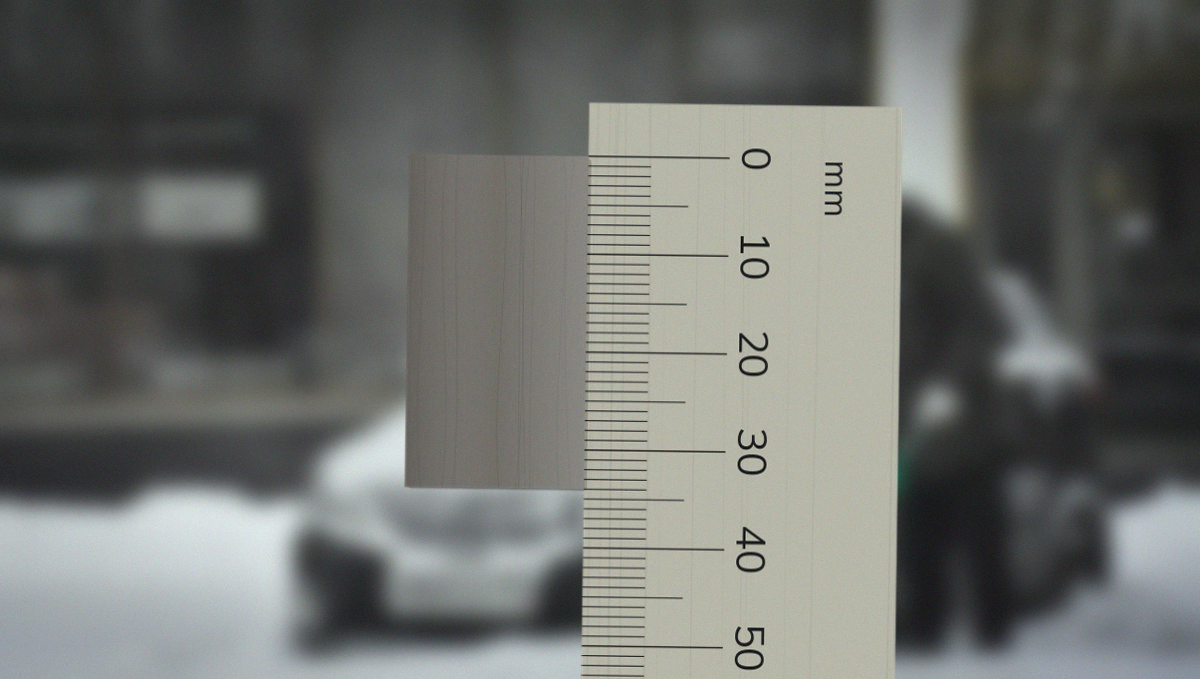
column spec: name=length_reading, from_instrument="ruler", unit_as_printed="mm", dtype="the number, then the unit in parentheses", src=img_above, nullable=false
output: 34 (mm)
